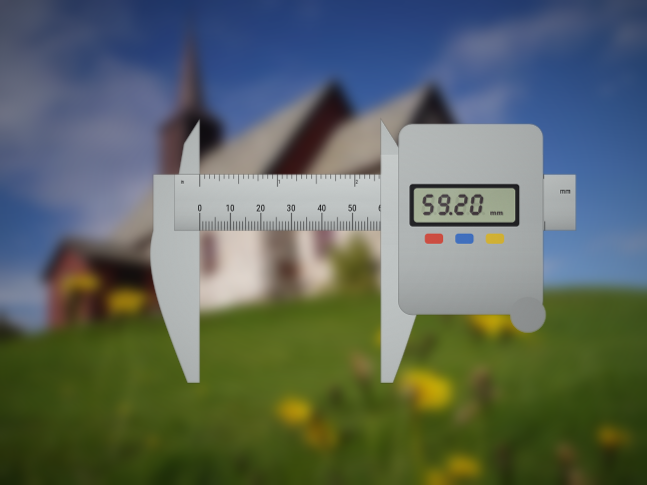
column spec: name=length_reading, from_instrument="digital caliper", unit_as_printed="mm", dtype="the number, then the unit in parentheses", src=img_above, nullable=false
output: 59.20 (mm)
